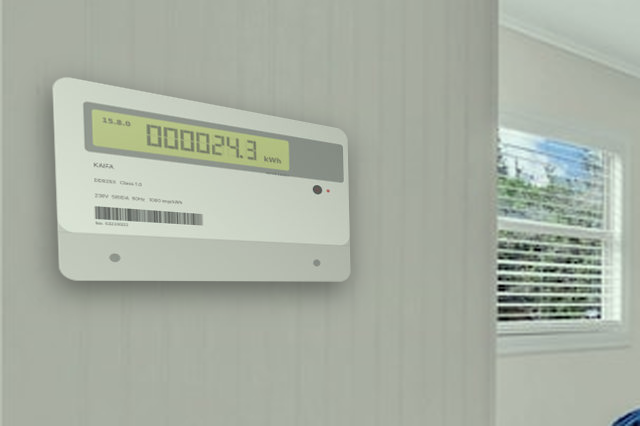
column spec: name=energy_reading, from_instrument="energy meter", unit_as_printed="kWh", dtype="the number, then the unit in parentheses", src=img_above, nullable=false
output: 24.3 (kWh)
